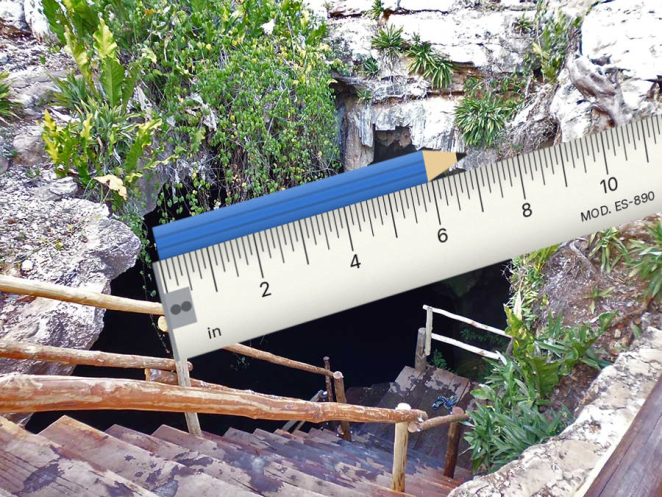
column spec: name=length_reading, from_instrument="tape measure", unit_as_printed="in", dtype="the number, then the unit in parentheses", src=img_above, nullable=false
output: 6.875 (in)
